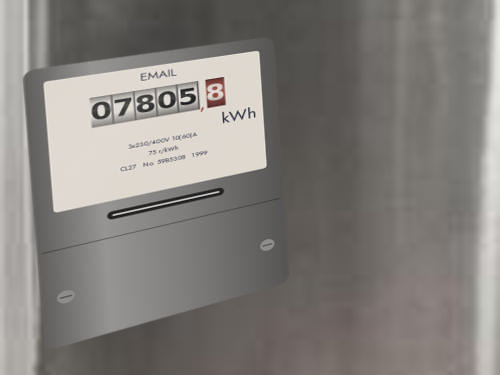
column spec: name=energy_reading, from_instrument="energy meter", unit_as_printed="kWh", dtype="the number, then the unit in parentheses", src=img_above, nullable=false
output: 7805.8 (kWh)
